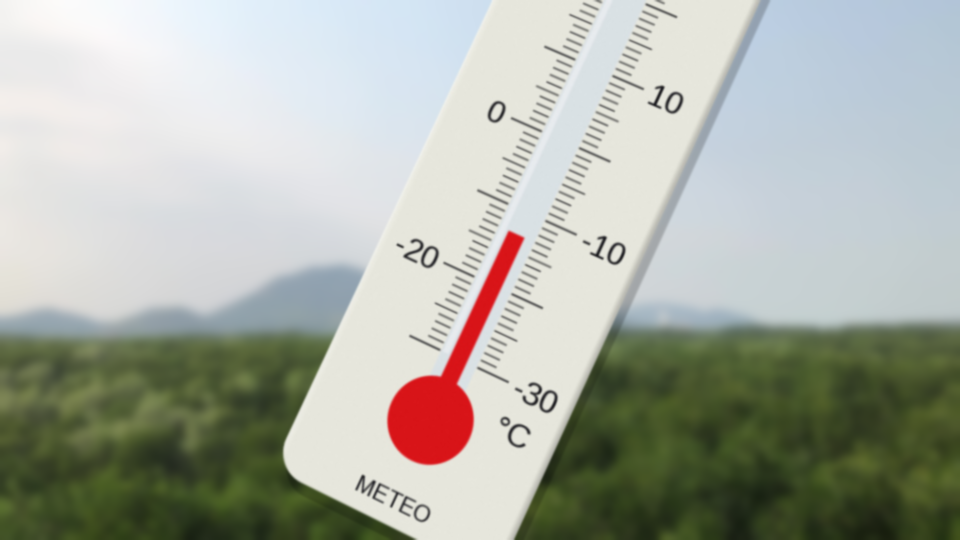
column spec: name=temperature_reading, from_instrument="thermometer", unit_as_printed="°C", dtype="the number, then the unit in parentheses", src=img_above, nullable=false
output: -13 (°C)
